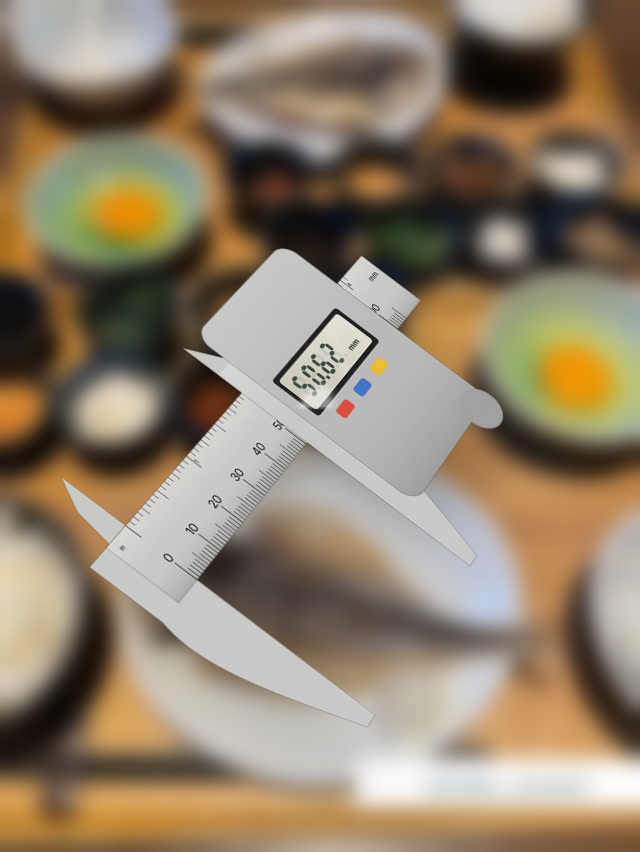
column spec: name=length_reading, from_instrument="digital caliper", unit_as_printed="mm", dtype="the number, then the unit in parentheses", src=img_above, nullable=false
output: 50.62 (mm)
